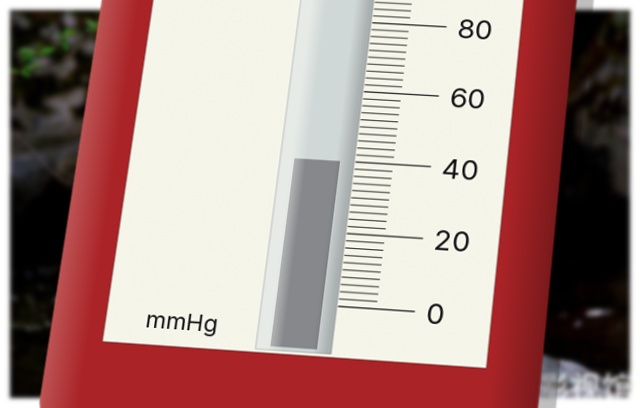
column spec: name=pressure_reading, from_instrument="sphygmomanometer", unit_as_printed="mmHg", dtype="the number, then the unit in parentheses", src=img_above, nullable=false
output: 40 (mmHg)
